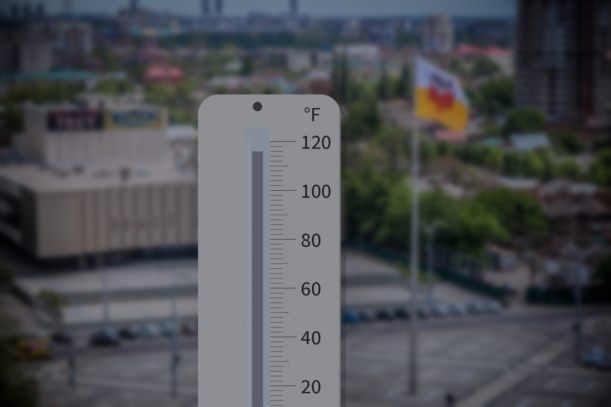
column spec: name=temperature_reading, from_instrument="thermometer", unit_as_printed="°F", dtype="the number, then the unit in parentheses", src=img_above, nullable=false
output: 116 (°F)
